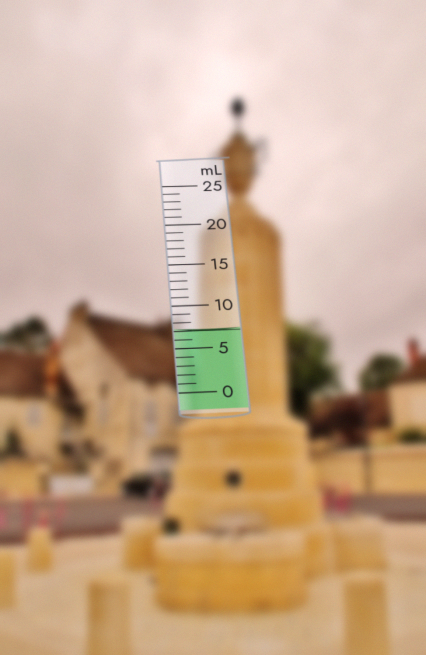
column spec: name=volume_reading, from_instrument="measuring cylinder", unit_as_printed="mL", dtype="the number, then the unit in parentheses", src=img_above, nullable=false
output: 7 (mL)
